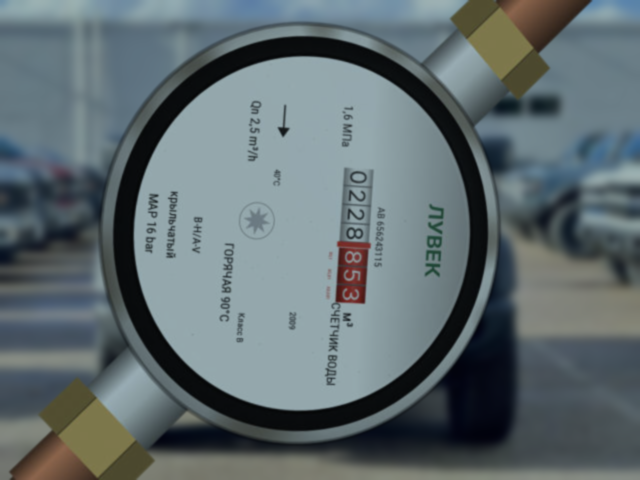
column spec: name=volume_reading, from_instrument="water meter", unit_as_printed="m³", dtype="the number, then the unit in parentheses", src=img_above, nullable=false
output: 228.853 (m³)
